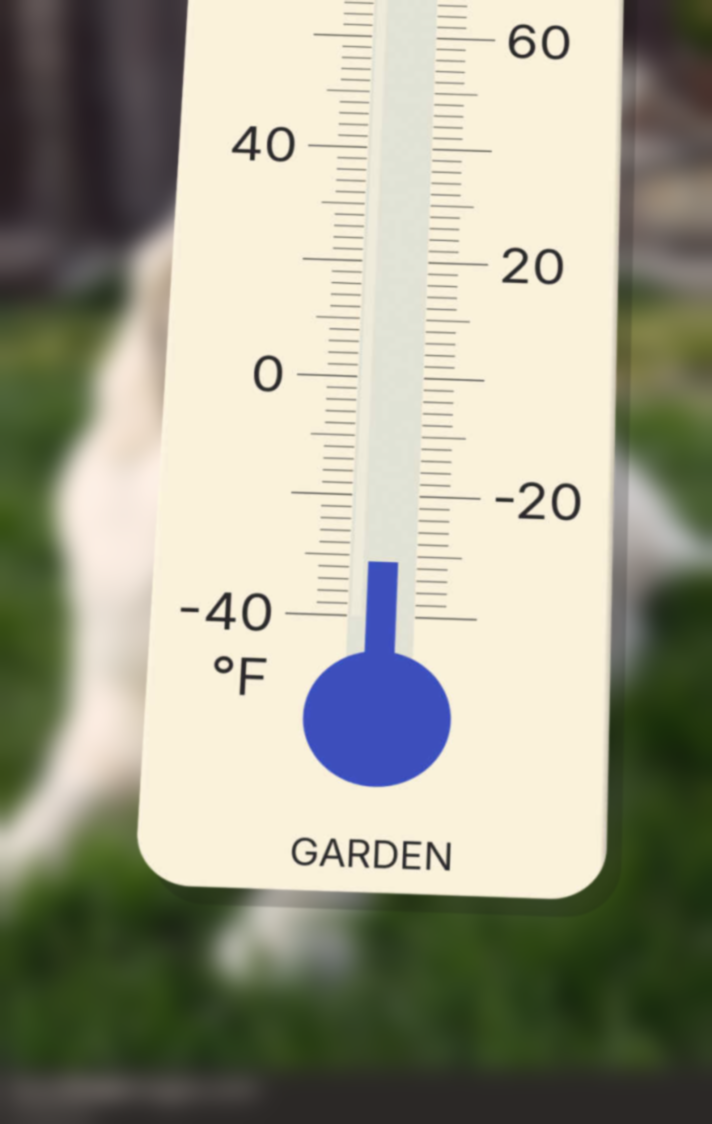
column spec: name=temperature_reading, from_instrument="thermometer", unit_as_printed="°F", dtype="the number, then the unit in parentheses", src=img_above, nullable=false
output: -31 (°F)
